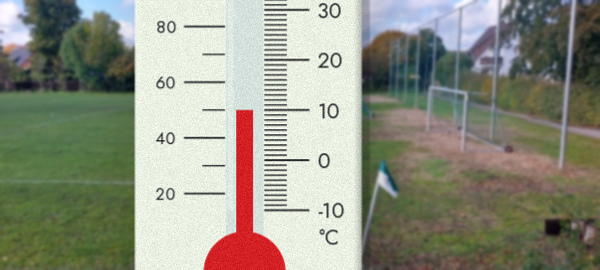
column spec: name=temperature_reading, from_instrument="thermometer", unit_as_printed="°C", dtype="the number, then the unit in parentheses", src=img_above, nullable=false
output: 10 (°C)
